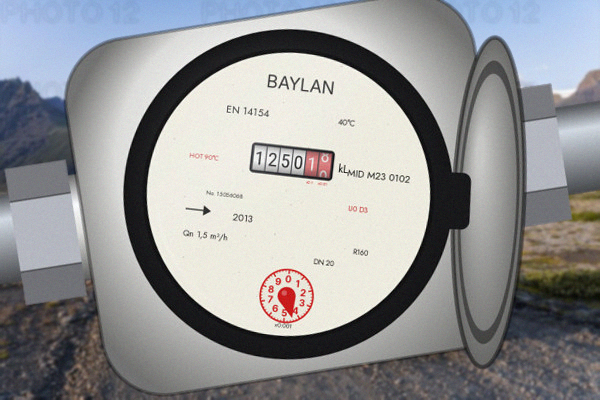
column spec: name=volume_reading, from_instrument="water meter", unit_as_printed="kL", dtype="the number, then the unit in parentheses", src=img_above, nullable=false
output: 1250.184 (kL)
